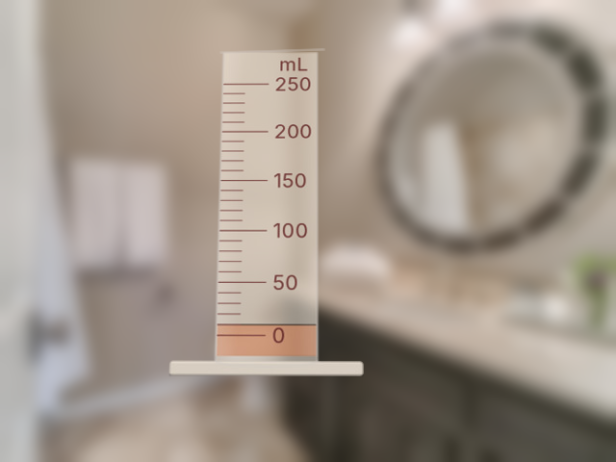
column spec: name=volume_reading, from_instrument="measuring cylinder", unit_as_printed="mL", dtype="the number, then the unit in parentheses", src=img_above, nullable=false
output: 10 (mL)
